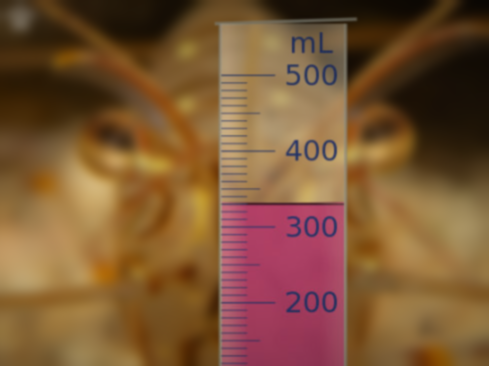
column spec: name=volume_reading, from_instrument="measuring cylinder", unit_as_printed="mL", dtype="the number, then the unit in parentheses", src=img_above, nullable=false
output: 330 (mL)
